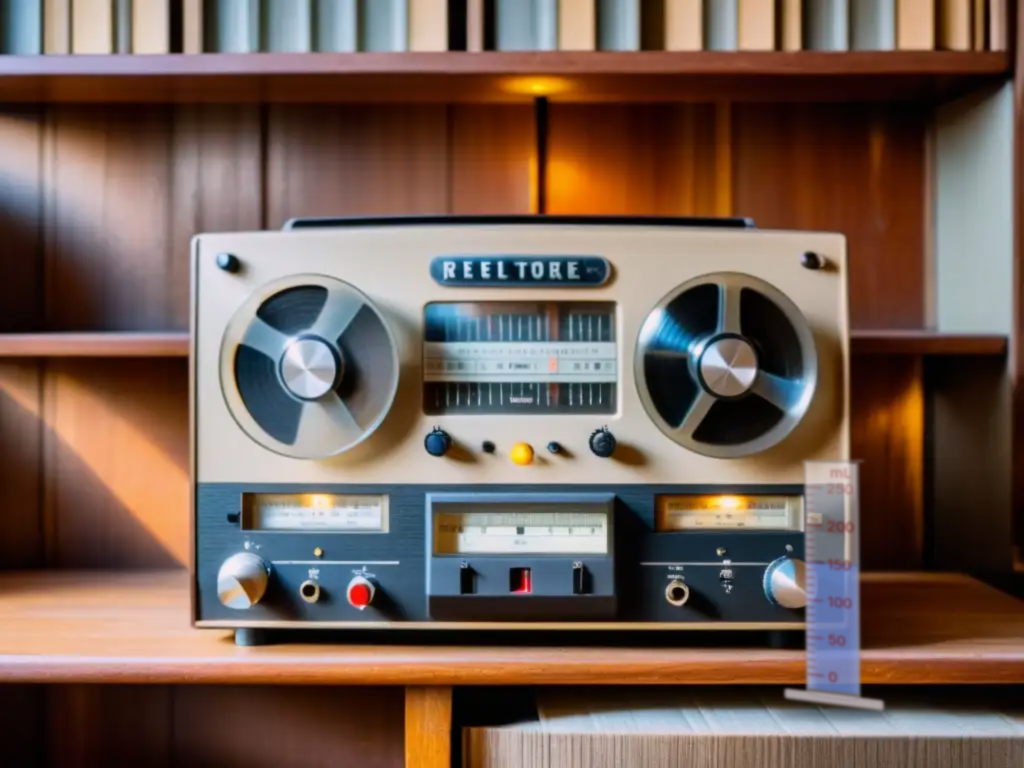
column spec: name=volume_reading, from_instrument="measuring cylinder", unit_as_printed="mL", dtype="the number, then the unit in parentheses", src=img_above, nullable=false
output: 150 (mL)
